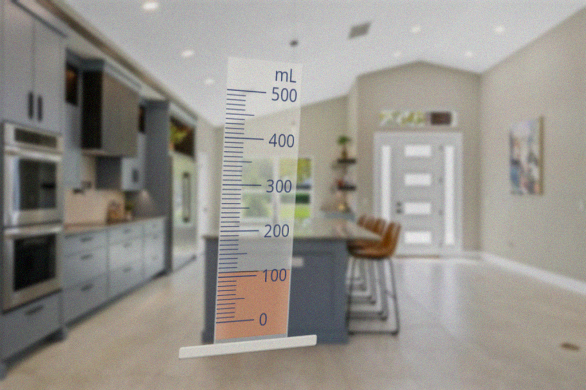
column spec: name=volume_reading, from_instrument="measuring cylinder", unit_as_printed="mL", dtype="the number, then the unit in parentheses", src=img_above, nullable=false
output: 110 (mL)
